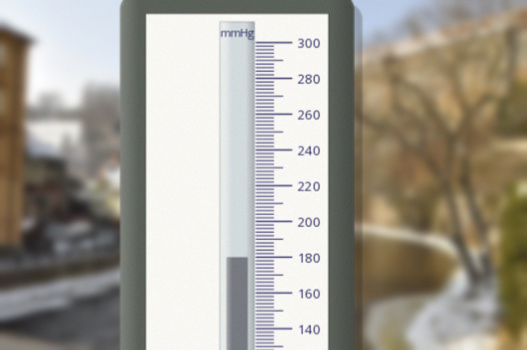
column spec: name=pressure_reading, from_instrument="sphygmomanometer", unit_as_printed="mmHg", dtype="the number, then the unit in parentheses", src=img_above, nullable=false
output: 180 (mmHg)
